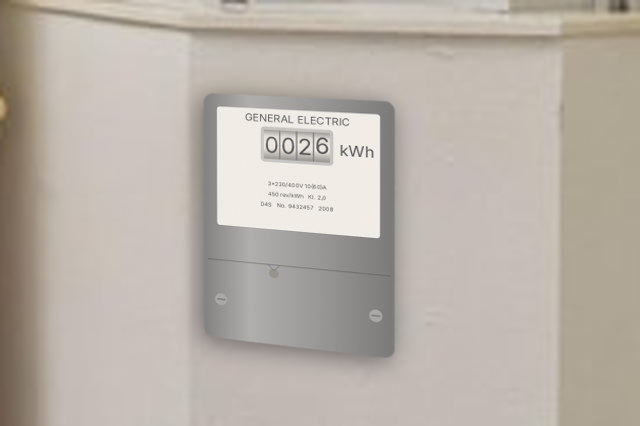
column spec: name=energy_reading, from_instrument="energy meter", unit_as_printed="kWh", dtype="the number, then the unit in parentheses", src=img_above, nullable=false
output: 26 (kWh)
